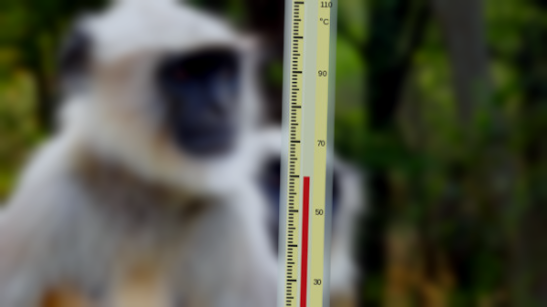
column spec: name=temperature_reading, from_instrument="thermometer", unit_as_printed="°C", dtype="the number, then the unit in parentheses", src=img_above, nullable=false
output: 60 (°C)
